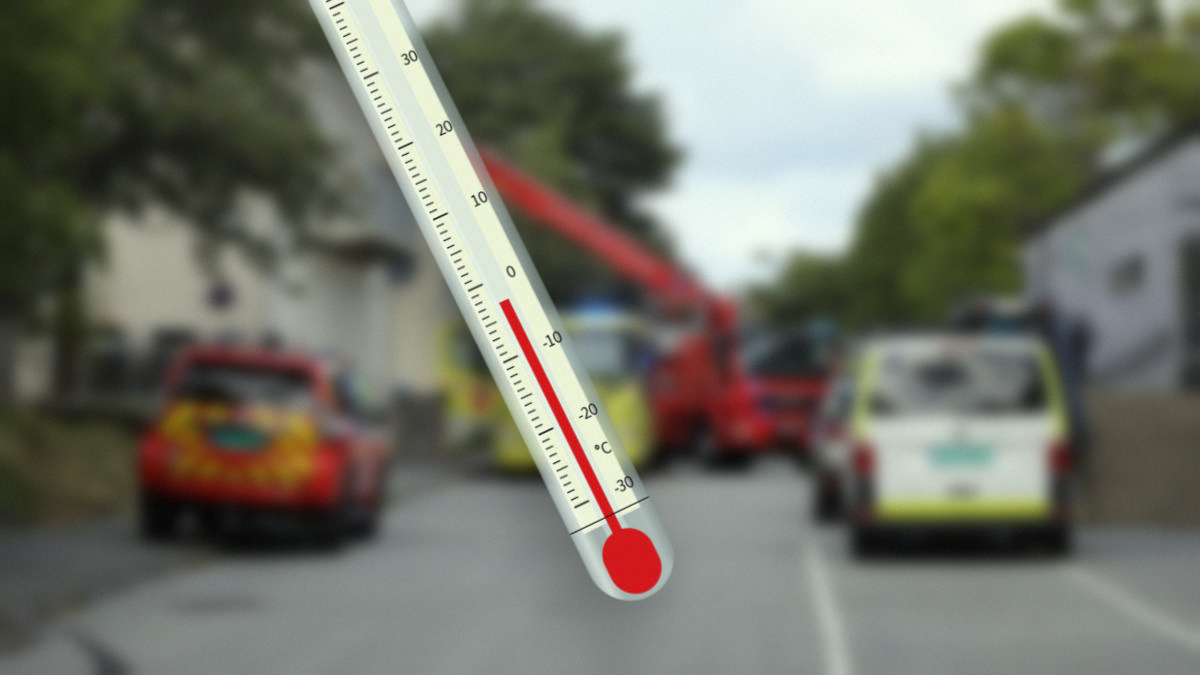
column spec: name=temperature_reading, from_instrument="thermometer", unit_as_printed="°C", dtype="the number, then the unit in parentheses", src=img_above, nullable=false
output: -3 (°C)
